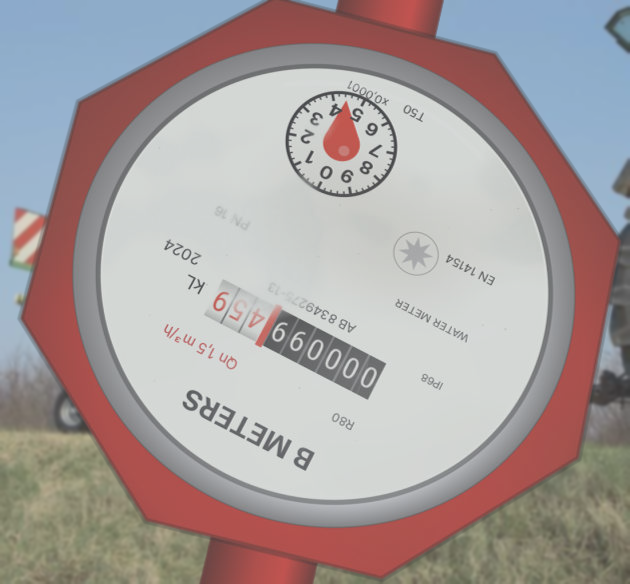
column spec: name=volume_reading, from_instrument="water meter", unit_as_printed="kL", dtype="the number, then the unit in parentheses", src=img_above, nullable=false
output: 99.4594 (kL)
